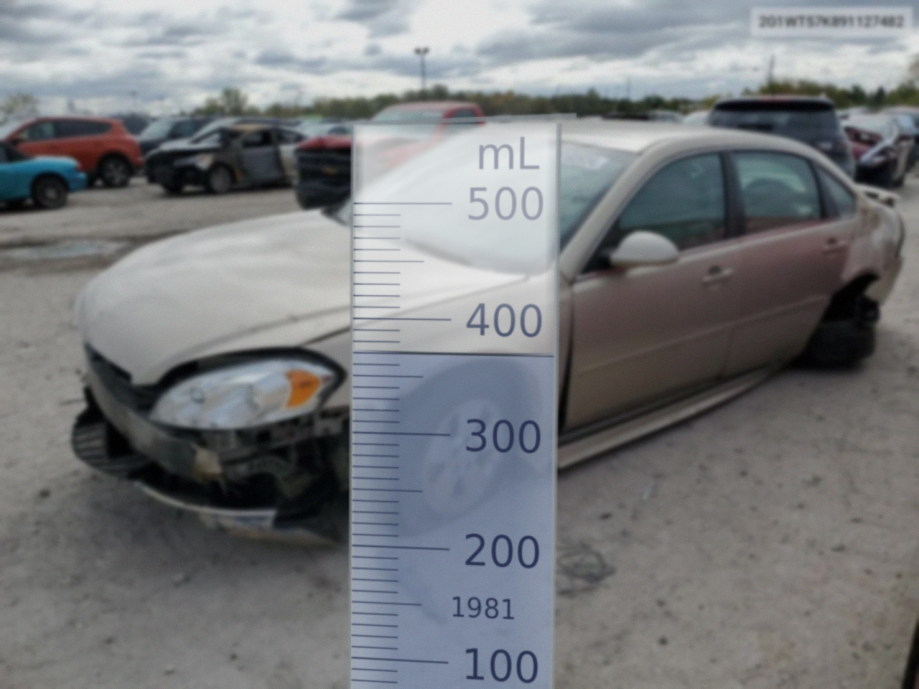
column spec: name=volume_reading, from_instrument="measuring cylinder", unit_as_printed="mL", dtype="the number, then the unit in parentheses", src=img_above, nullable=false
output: 370 (mL)
